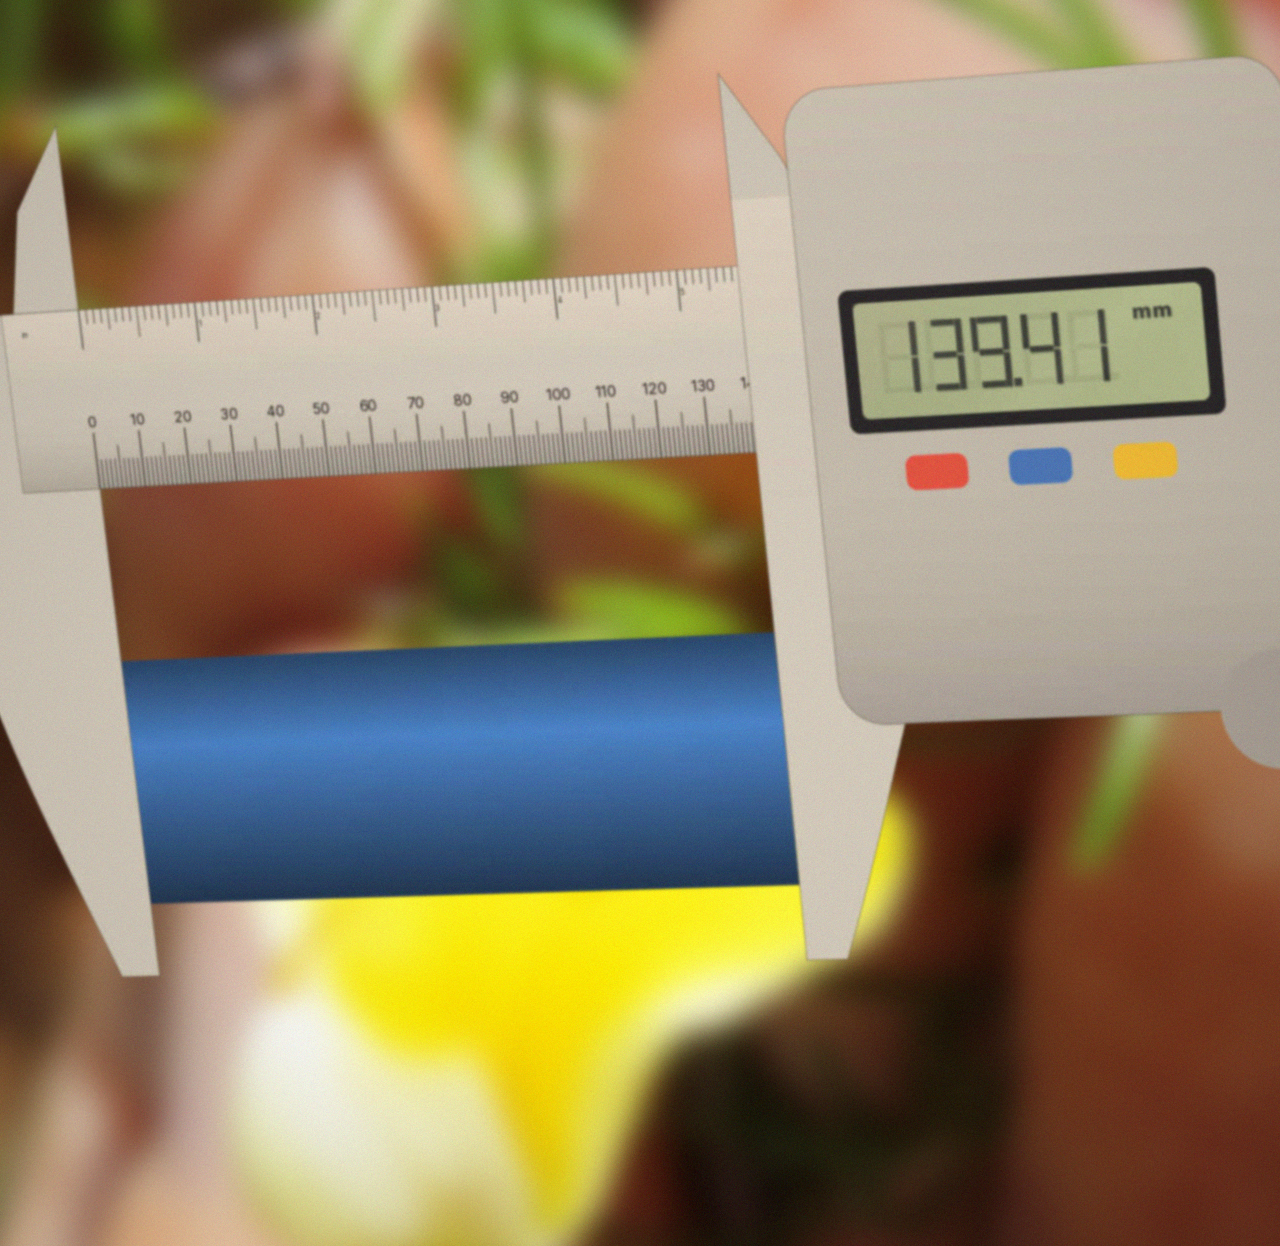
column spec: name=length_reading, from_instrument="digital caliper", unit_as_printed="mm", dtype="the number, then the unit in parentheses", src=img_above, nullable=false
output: 139.41 (mm)
